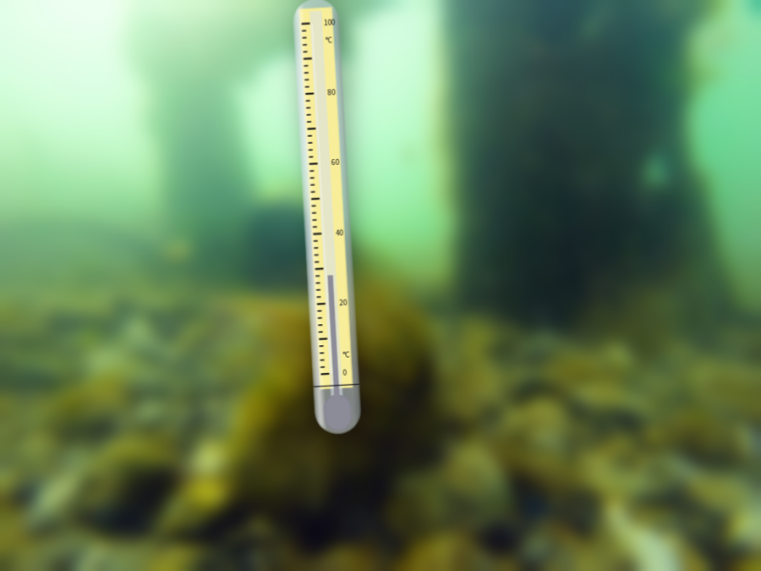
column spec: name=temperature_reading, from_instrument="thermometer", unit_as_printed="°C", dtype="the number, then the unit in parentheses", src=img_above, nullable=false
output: 28 (°C)
